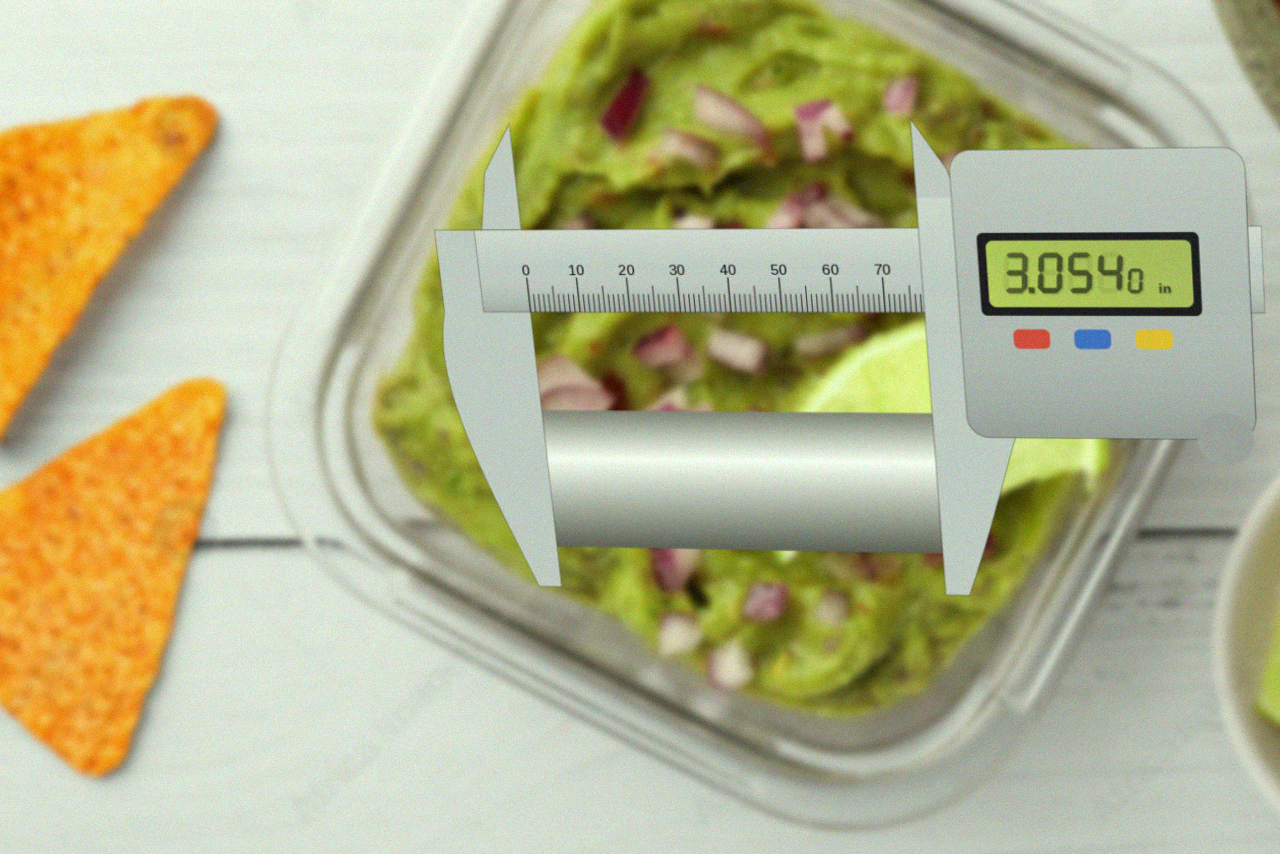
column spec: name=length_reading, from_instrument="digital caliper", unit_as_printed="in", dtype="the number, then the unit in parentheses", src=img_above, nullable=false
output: 3.0540 (in)
